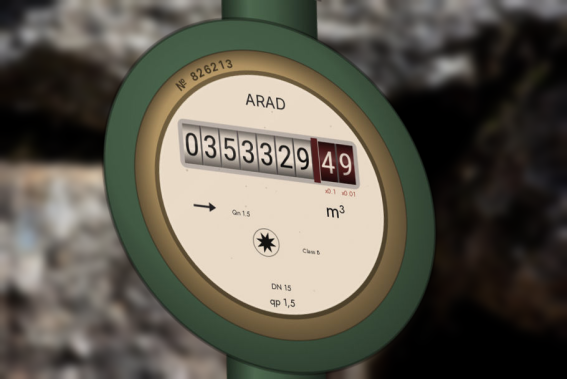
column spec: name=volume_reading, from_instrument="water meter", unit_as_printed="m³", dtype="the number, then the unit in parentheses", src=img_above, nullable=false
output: 353329.49 (m³)
